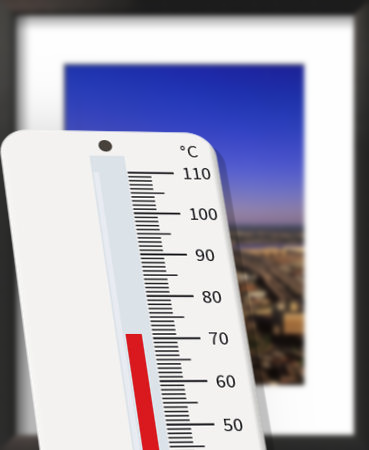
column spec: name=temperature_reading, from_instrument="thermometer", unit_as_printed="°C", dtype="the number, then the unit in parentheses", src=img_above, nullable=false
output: 71 (°C)
